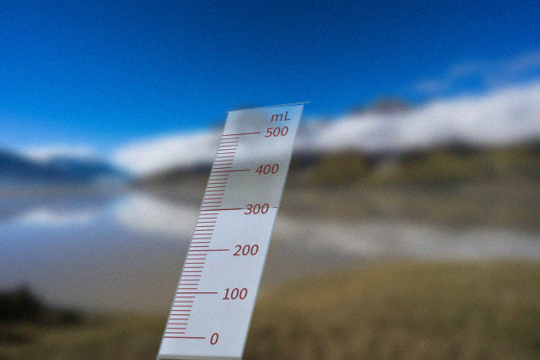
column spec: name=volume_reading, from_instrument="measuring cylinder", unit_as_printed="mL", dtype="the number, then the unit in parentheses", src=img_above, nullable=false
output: 300 (mL)
